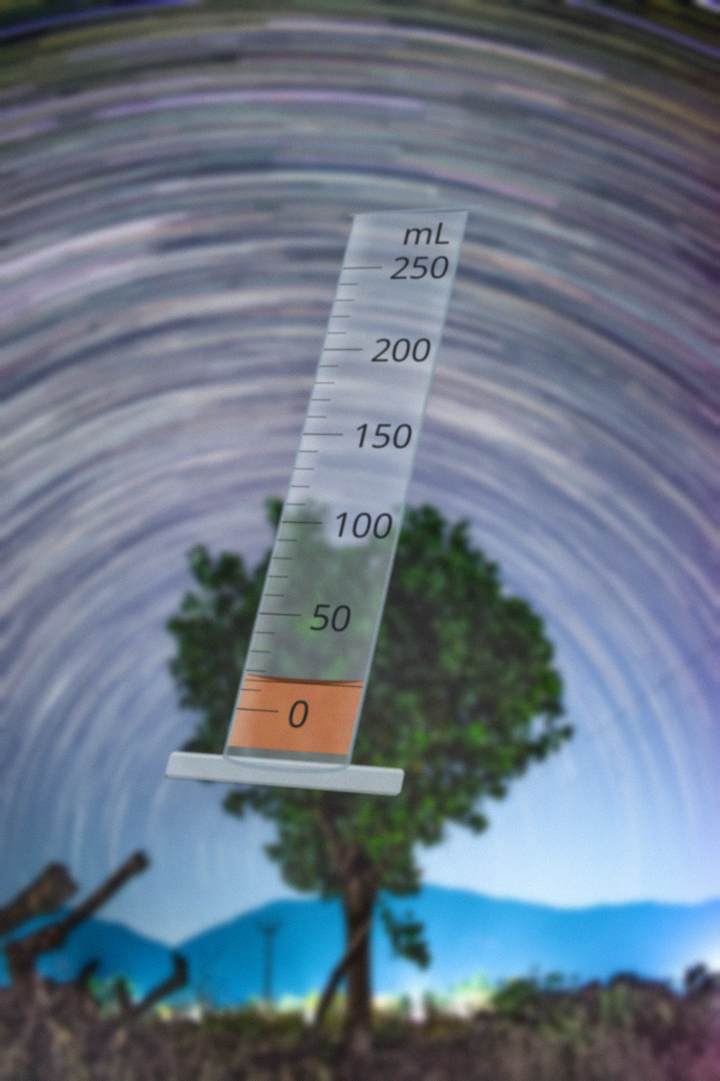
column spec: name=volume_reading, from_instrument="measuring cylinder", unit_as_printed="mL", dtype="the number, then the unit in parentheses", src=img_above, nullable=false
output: 15 (mL)
